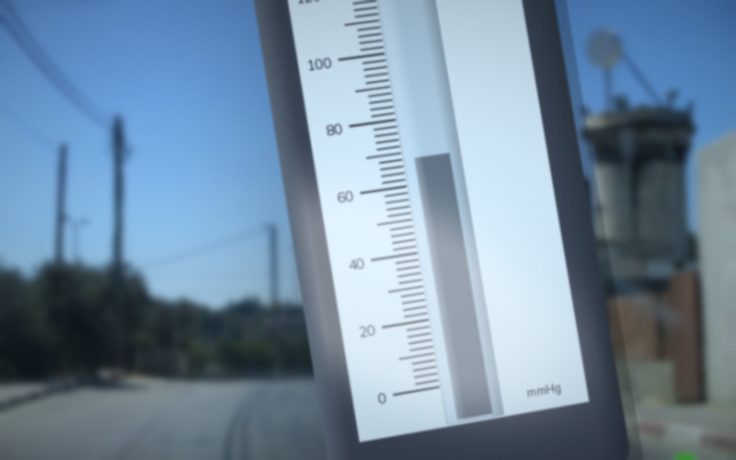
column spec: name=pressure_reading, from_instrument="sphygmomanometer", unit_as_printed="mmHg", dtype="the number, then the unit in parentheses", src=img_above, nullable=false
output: 68 (mmHg)
